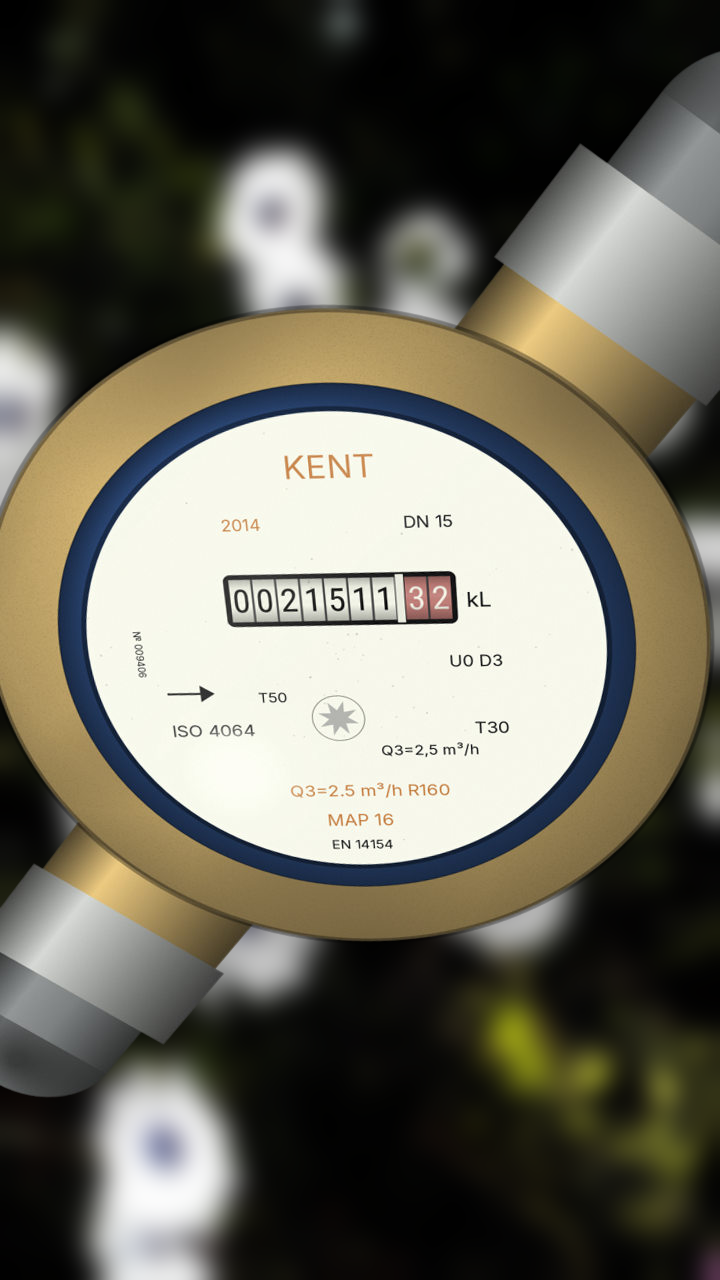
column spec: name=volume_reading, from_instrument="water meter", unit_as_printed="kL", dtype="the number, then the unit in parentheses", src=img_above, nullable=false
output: 21511.32 (kL)
